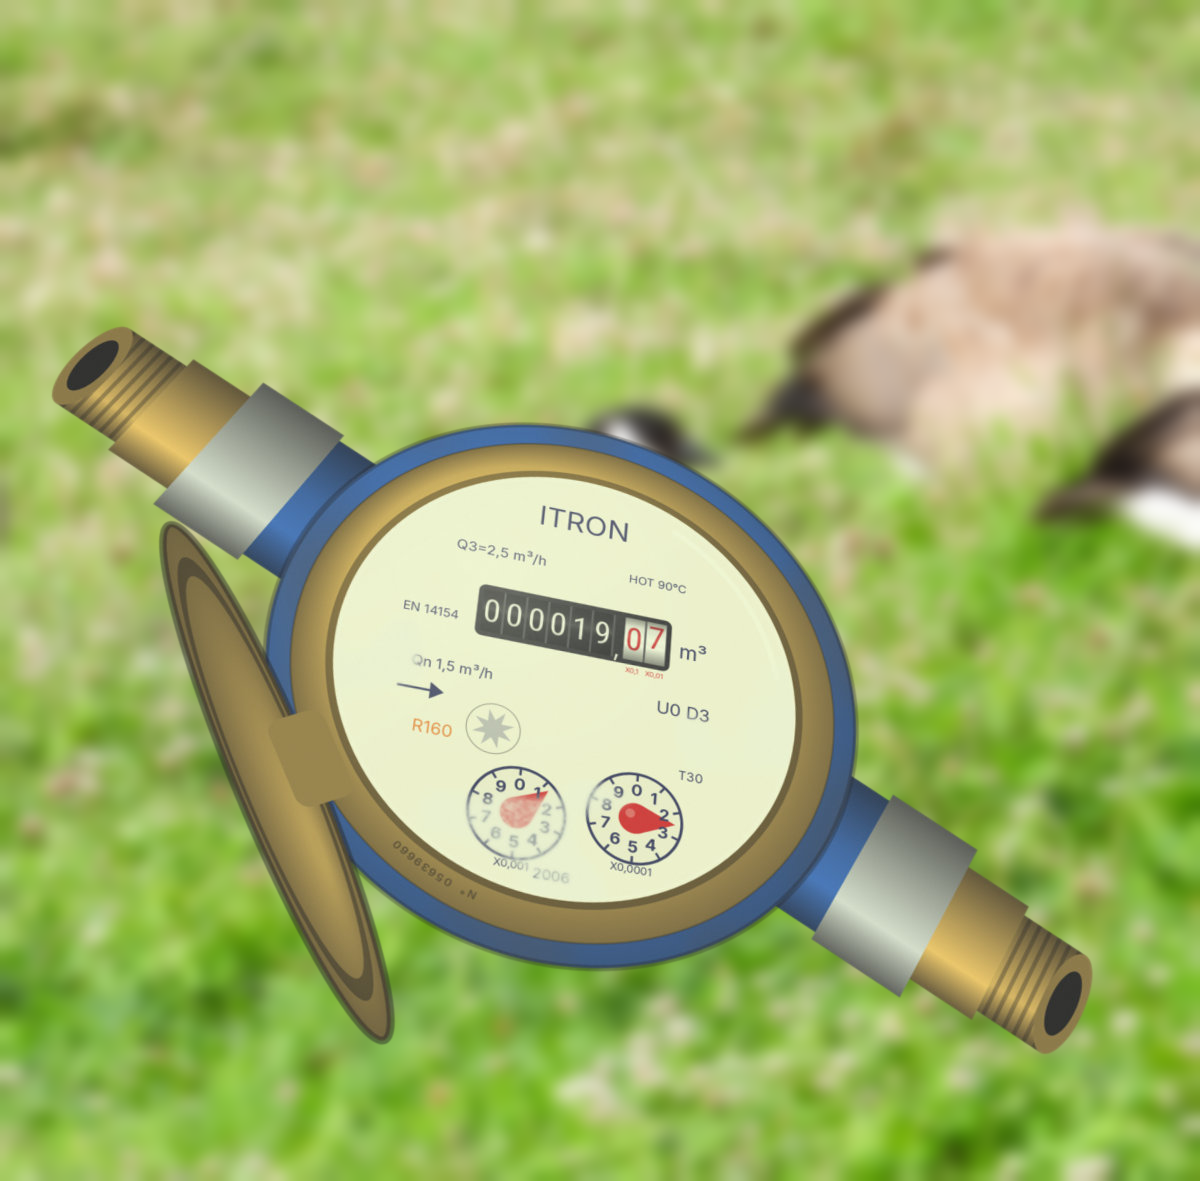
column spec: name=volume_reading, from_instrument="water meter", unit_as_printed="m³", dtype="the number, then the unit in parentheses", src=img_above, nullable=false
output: 19.0712 (m³)
